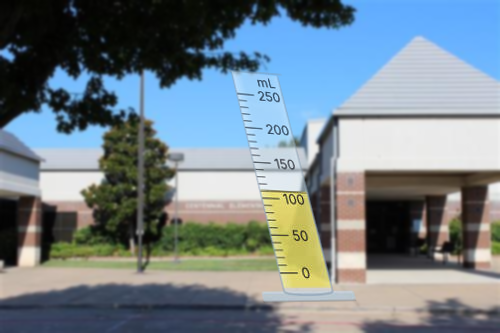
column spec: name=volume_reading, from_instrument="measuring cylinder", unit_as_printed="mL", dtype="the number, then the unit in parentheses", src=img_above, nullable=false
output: 110 (mL)
